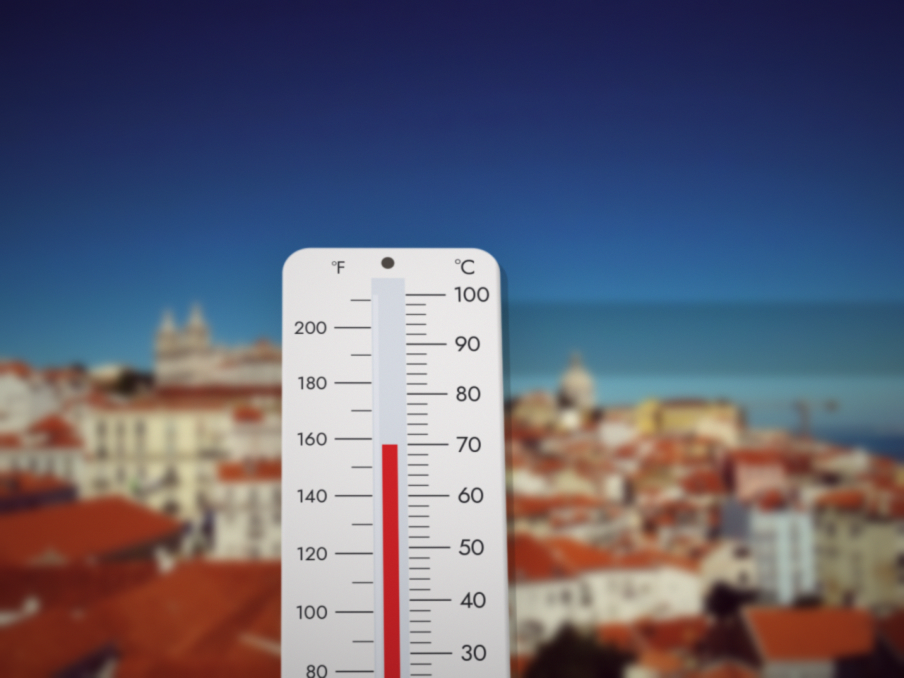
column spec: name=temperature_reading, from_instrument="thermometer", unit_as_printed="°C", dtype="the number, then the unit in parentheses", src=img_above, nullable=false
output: 70 (°C)
